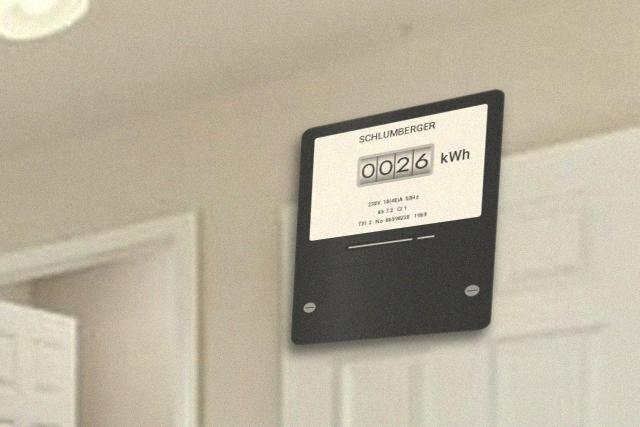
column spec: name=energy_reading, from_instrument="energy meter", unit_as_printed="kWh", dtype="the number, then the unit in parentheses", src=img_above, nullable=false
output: 26 (kWh)
